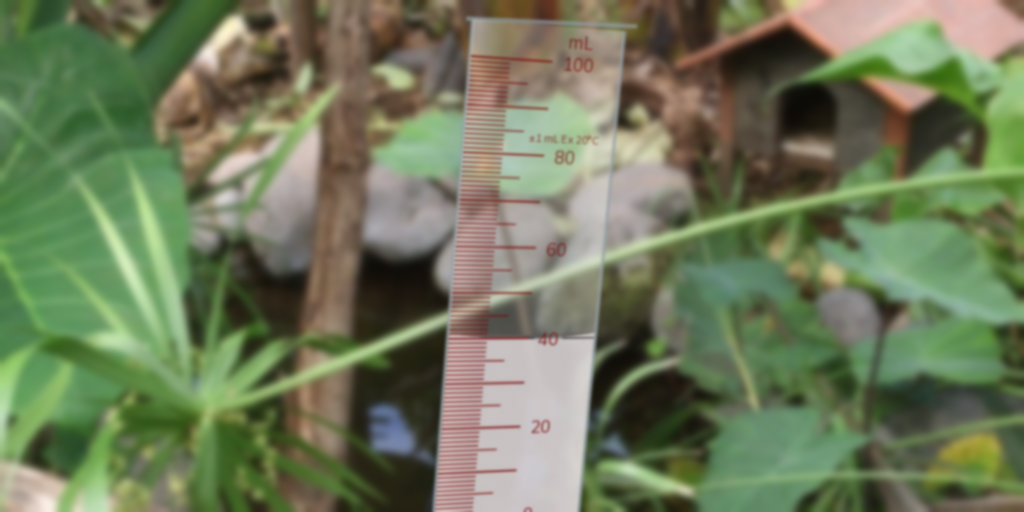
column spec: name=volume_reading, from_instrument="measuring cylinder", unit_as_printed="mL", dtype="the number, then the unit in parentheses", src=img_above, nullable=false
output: 40 (mL)
